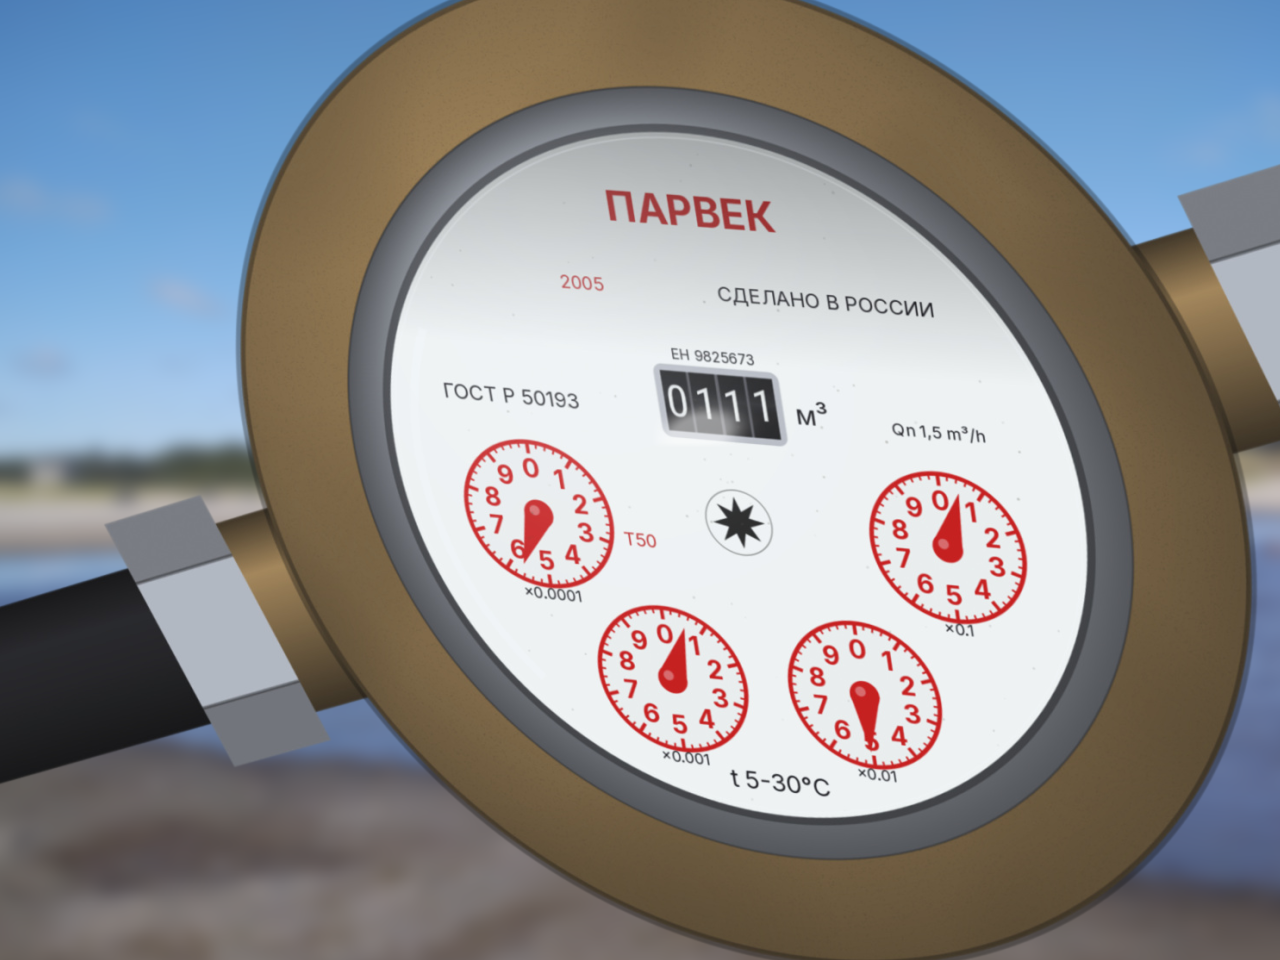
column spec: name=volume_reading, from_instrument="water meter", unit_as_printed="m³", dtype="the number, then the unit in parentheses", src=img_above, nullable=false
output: 111.0505 (m³)
